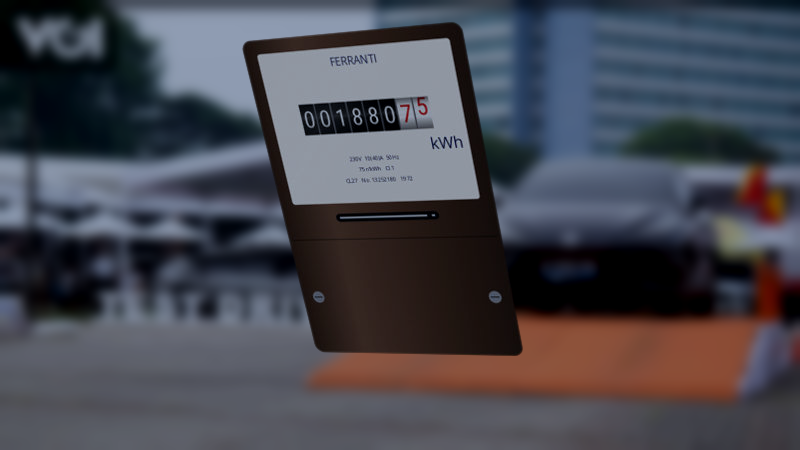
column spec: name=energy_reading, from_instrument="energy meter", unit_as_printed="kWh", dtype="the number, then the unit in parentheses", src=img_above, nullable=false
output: 1880.75 (kWh)
